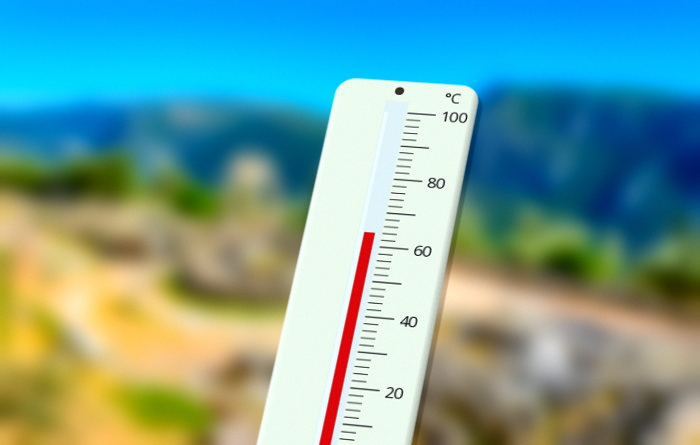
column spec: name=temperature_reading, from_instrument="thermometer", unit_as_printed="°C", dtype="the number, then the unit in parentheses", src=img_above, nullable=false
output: 64 (°C)
